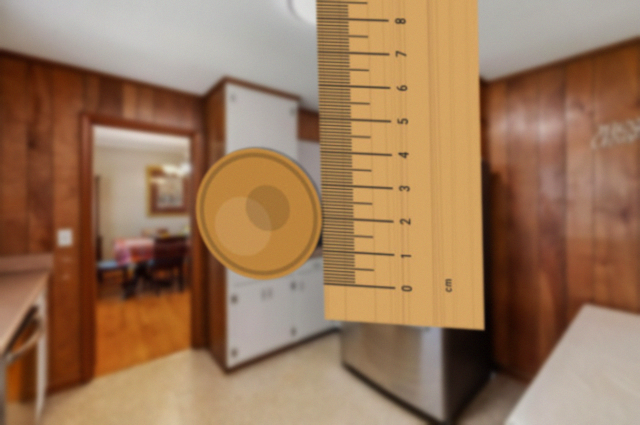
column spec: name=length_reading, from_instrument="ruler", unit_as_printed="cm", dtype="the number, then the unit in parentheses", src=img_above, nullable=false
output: 4 (cm)
